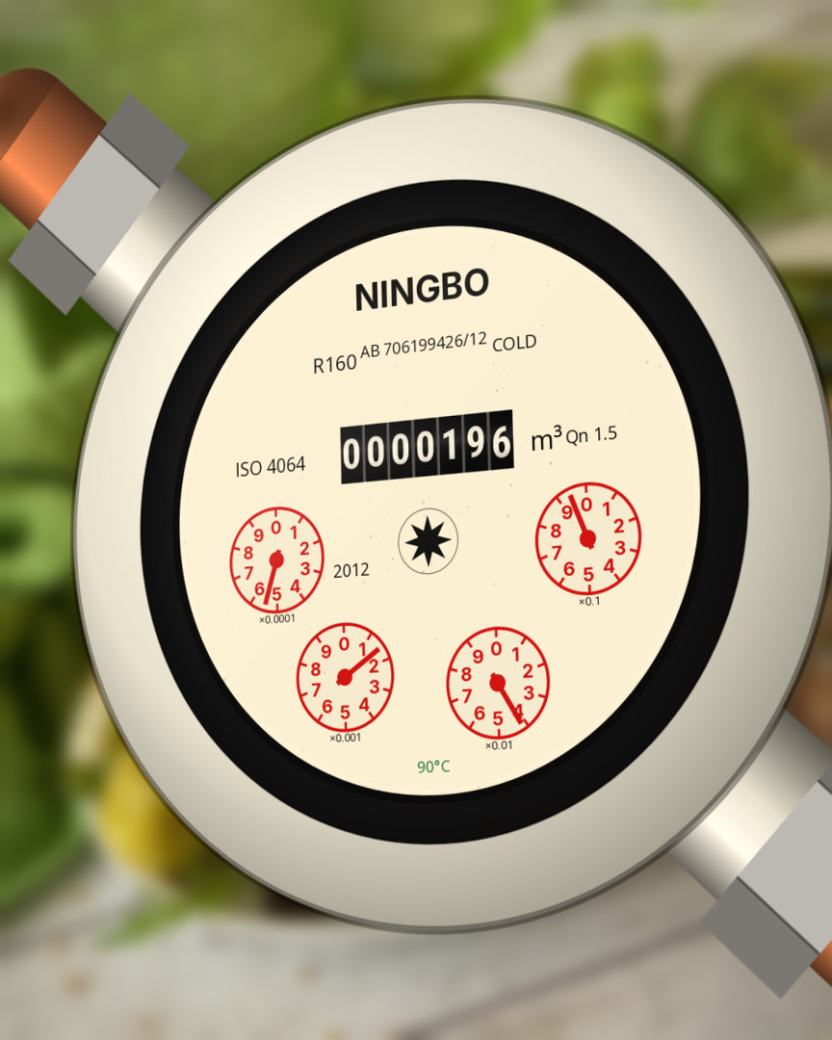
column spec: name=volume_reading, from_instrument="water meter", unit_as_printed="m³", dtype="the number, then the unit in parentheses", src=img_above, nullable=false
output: 195.9415 (m³)
